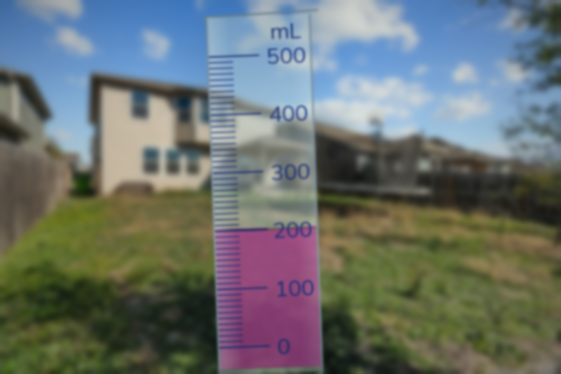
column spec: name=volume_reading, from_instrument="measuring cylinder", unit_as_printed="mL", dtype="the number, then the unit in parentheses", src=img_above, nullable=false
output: 200 (mL)
